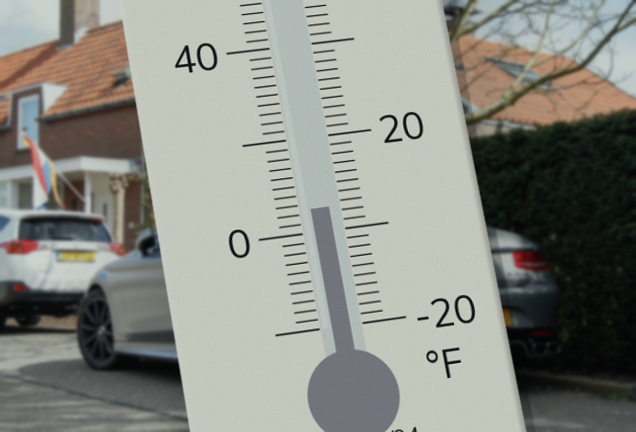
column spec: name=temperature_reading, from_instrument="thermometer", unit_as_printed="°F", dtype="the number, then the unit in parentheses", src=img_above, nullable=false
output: 5 (°F)
